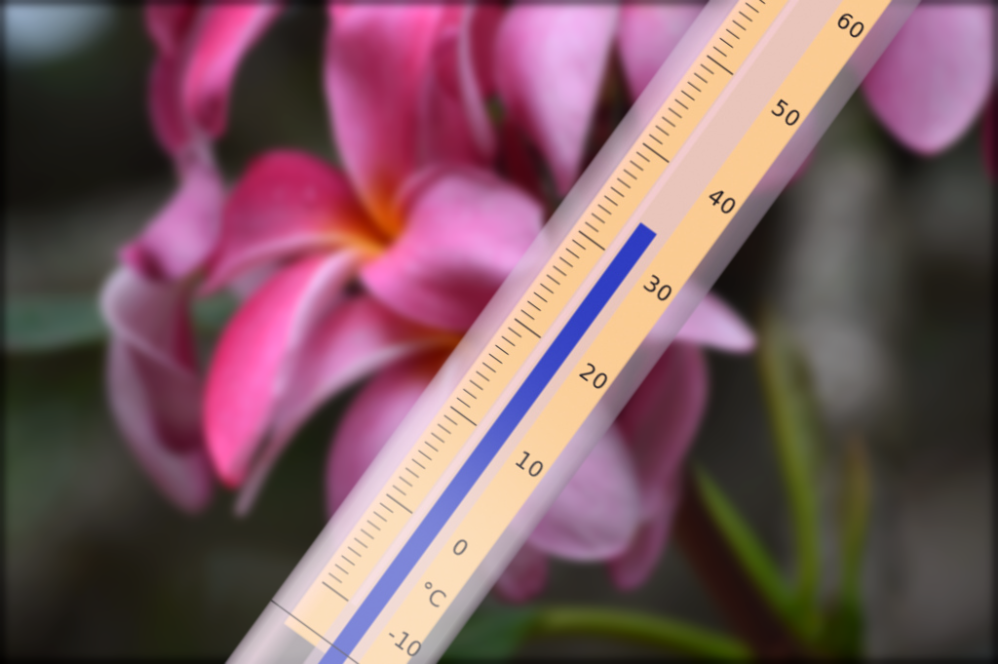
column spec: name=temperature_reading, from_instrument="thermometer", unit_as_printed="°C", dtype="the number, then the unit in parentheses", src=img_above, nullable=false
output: 34 (°C)
